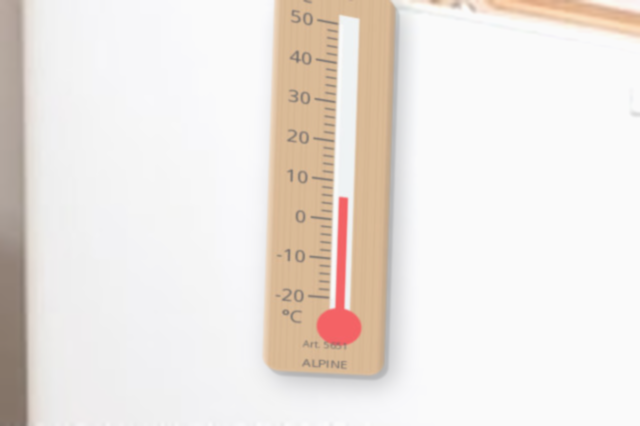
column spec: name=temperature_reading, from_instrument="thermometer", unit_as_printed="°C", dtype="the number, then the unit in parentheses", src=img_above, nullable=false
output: 6 (°C)
